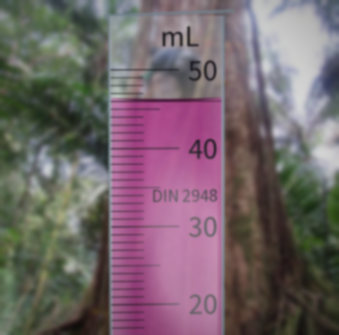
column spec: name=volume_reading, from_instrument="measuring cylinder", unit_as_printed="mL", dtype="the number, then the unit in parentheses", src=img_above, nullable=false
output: 46 (mL)
